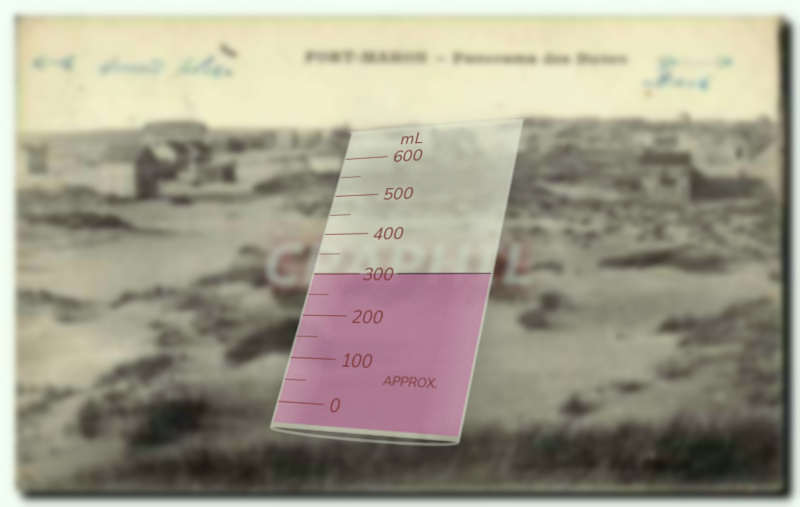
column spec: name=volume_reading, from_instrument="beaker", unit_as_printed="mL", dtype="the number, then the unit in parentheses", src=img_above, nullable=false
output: 300 (mL)
